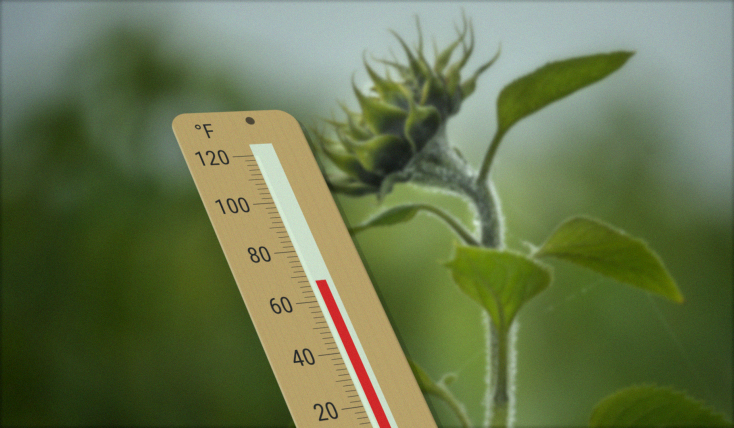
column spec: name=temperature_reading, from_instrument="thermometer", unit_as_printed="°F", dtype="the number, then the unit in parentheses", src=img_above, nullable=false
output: 68 (°F)
